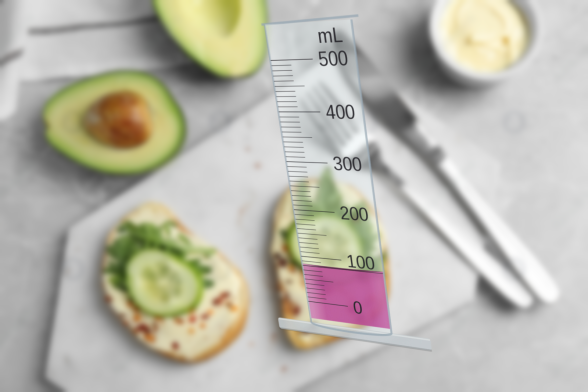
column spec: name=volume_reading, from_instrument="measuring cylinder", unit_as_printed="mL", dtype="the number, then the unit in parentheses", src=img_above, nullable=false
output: 80 (mL)
